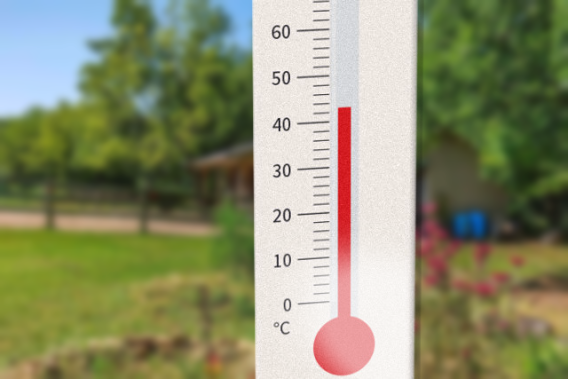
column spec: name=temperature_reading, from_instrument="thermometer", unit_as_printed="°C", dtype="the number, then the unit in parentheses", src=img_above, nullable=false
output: 43 (°C)
